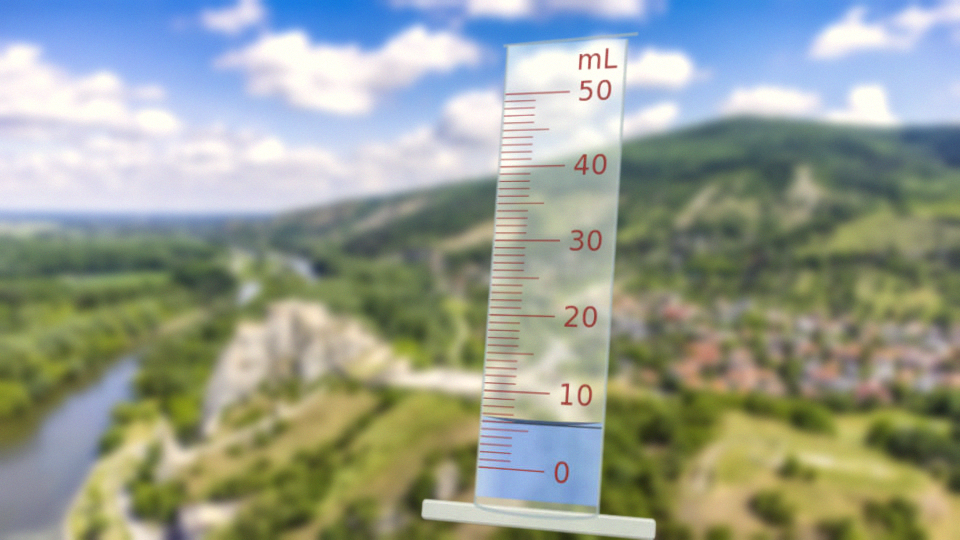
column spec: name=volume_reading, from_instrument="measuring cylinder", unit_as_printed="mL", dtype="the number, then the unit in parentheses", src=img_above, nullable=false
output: 6 (mL)
